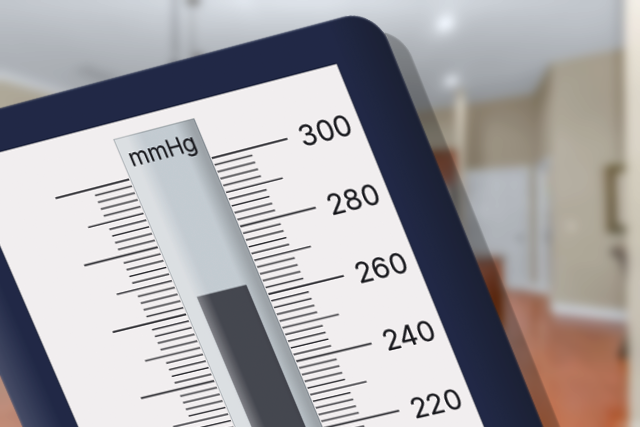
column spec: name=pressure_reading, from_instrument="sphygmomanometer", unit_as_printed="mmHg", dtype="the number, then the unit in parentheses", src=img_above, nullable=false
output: 264 (mmHg)
